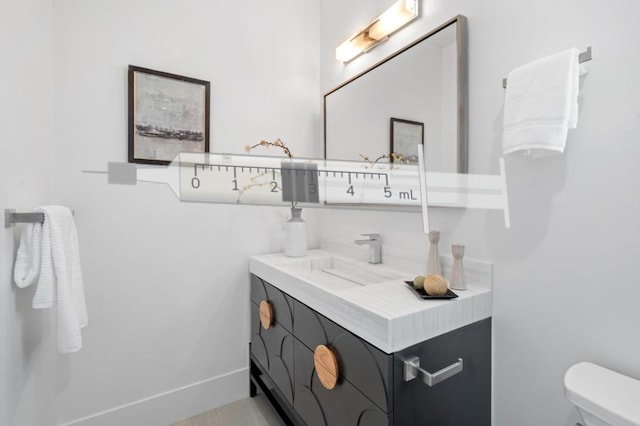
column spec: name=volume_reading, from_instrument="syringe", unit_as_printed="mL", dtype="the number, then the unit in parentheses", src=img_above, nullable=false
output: 2.2 (mL)
